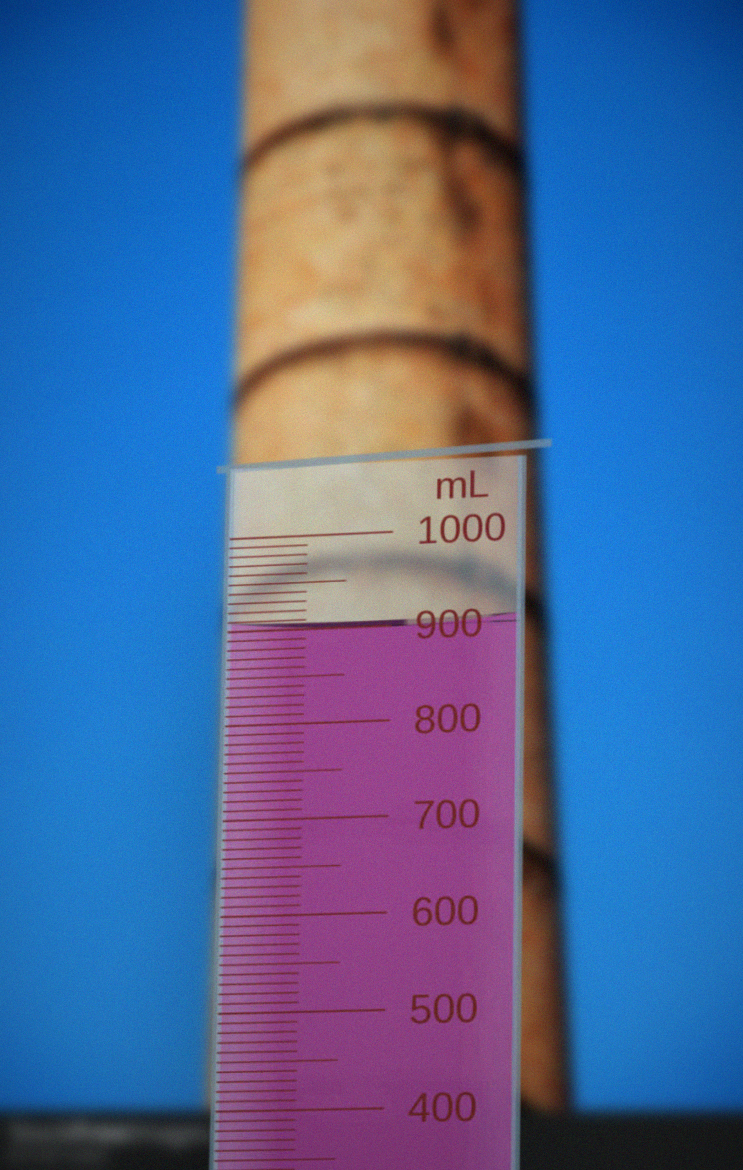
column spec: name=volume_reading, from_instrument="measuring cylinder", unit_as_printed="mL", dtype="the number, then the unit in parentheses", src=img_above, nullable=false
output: 900 (mL)
